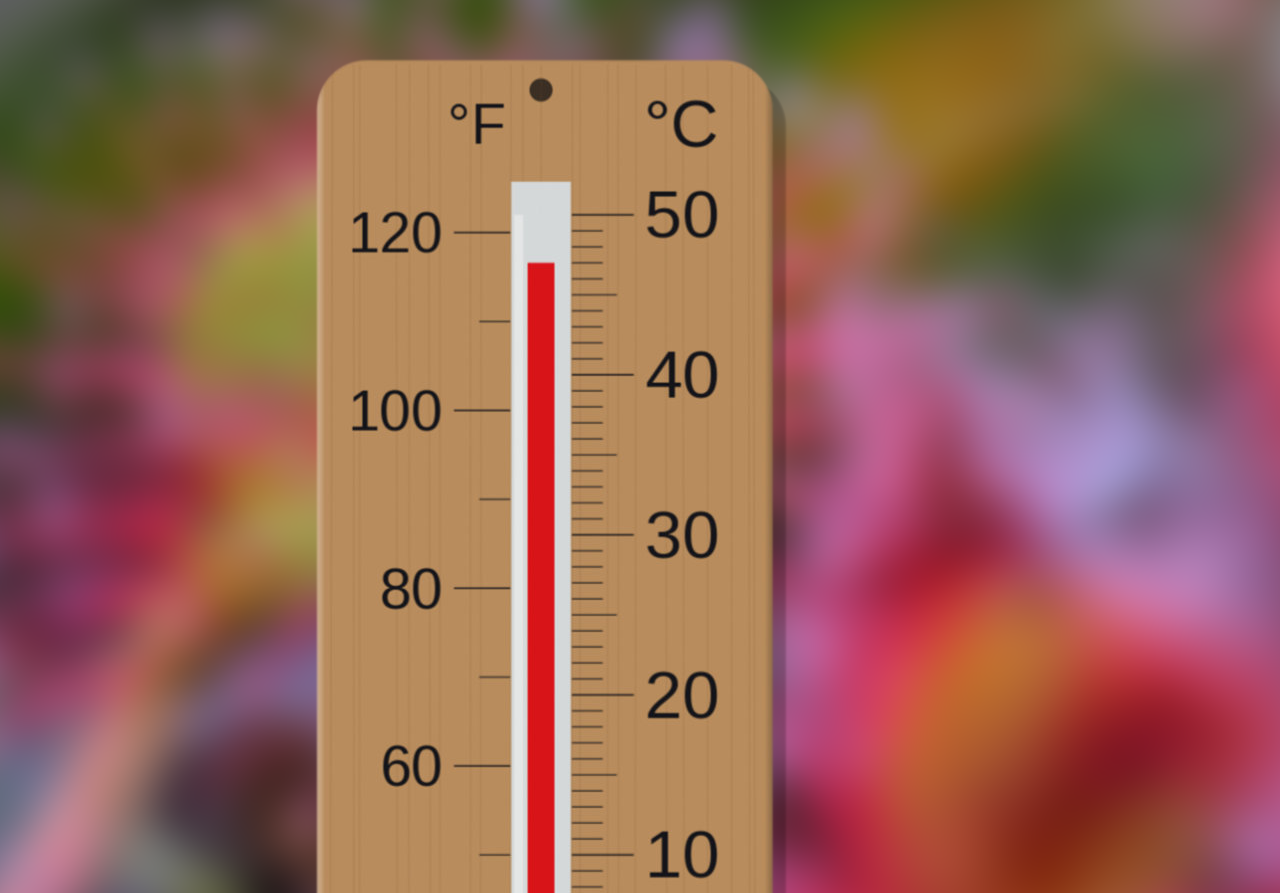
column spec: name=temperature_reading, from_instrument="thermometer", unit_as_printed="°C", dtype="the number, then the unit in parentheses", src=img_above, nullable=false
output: 47 (°C)
